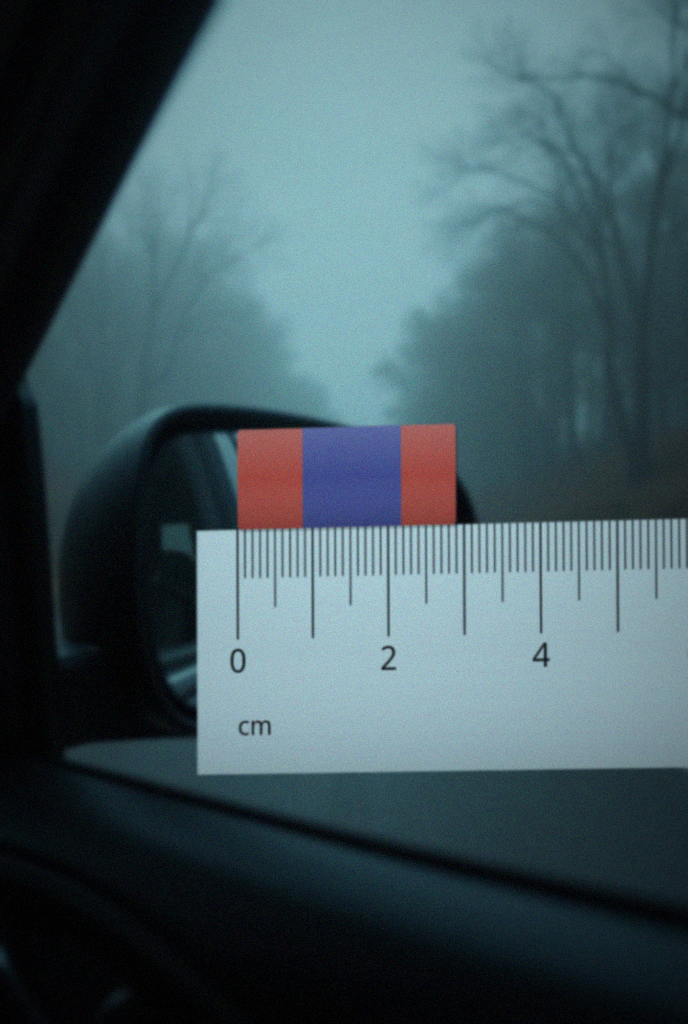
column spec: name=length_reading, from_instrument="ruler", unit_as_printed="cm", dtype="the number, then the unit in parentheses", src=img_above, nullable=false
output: 2.9 (cm)
